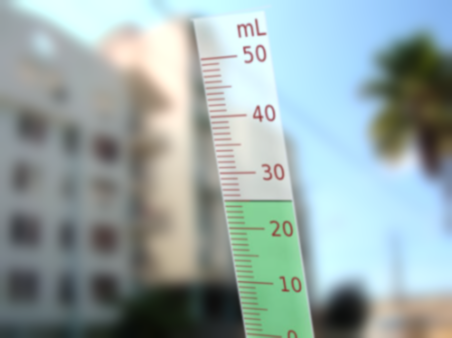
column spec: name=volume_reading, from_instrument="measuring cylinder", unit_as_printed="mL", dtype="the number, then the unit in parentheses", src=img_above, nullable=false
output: 25 (mL)
